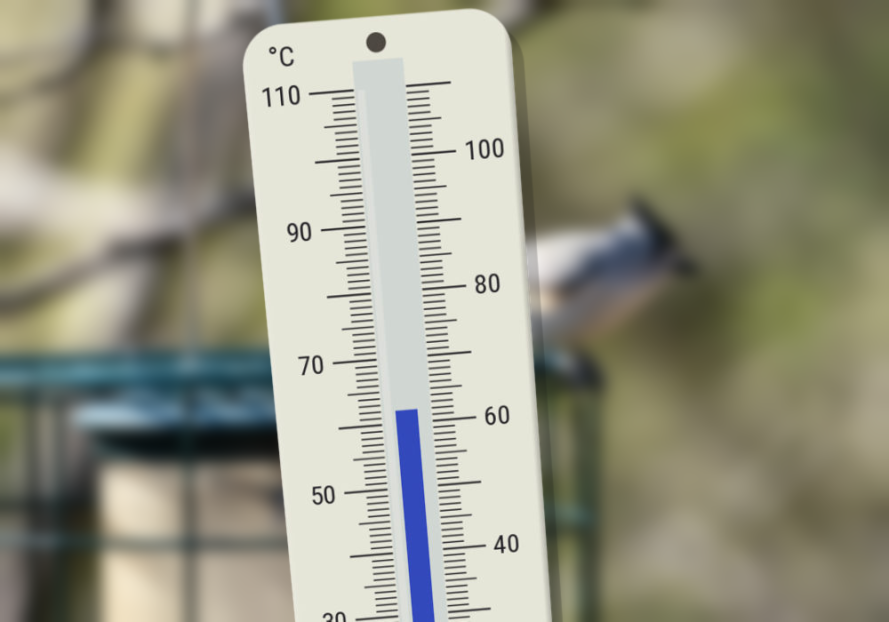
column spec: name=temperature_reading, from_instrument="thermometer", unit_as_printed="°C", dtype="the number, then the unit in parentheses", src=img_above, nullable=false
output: 62 (°C)
